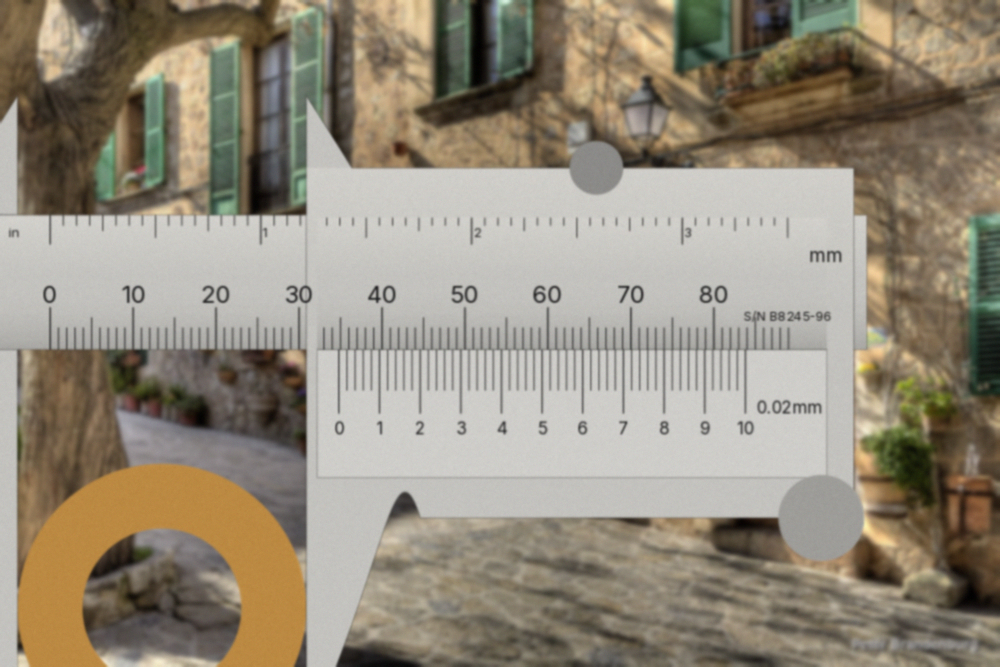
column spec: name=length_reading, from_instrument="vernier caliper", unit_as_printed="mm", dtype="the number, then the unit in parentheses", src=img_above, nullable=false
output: 34.8 (mm)
